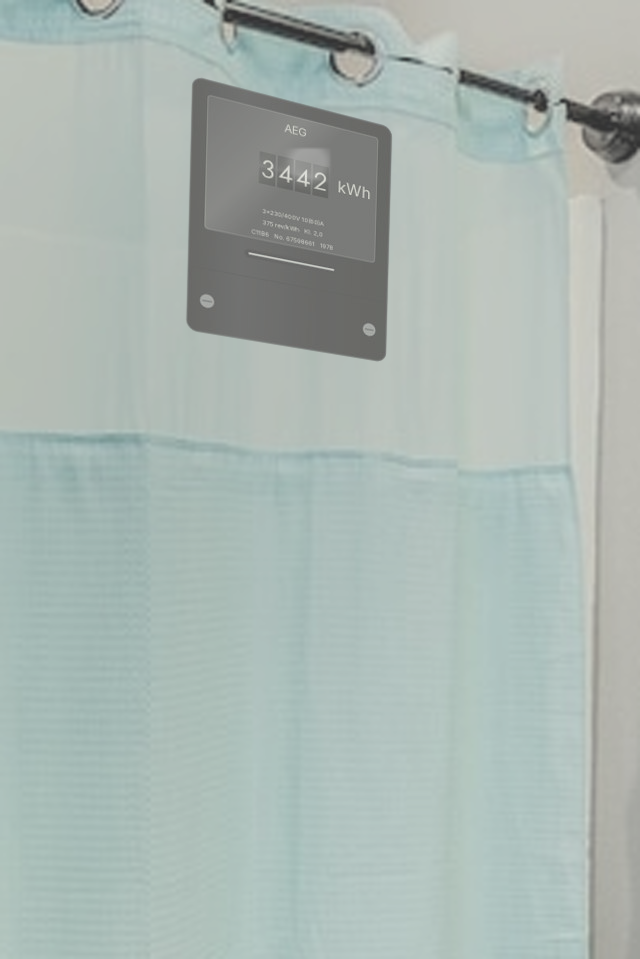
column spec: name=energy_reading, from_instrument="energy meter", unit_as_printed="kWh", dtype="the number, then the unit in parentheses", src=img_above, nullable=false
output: 3442 (kWh)
